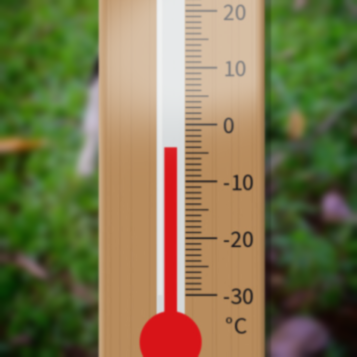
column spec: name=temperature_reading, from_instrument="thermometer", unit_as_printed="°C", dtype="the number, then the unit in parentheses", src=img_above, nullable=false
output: -4 (°C)
